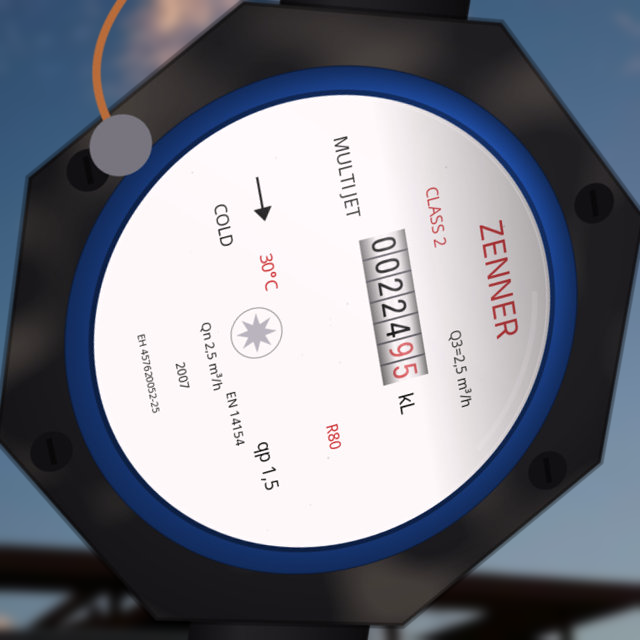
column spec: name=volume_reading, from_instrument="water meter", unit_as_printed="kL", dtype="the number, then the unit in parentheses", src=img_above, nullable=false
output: 224.95 (kL)
